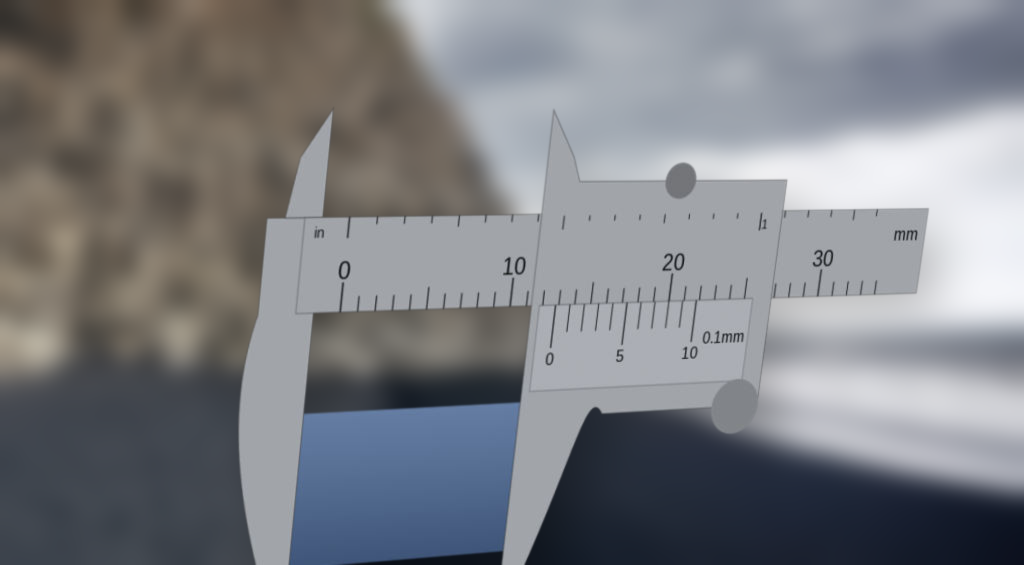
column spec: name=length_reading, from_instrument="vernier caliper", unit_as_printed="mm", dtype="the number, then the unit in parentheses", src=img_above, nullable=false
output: 12.8 (mm)
